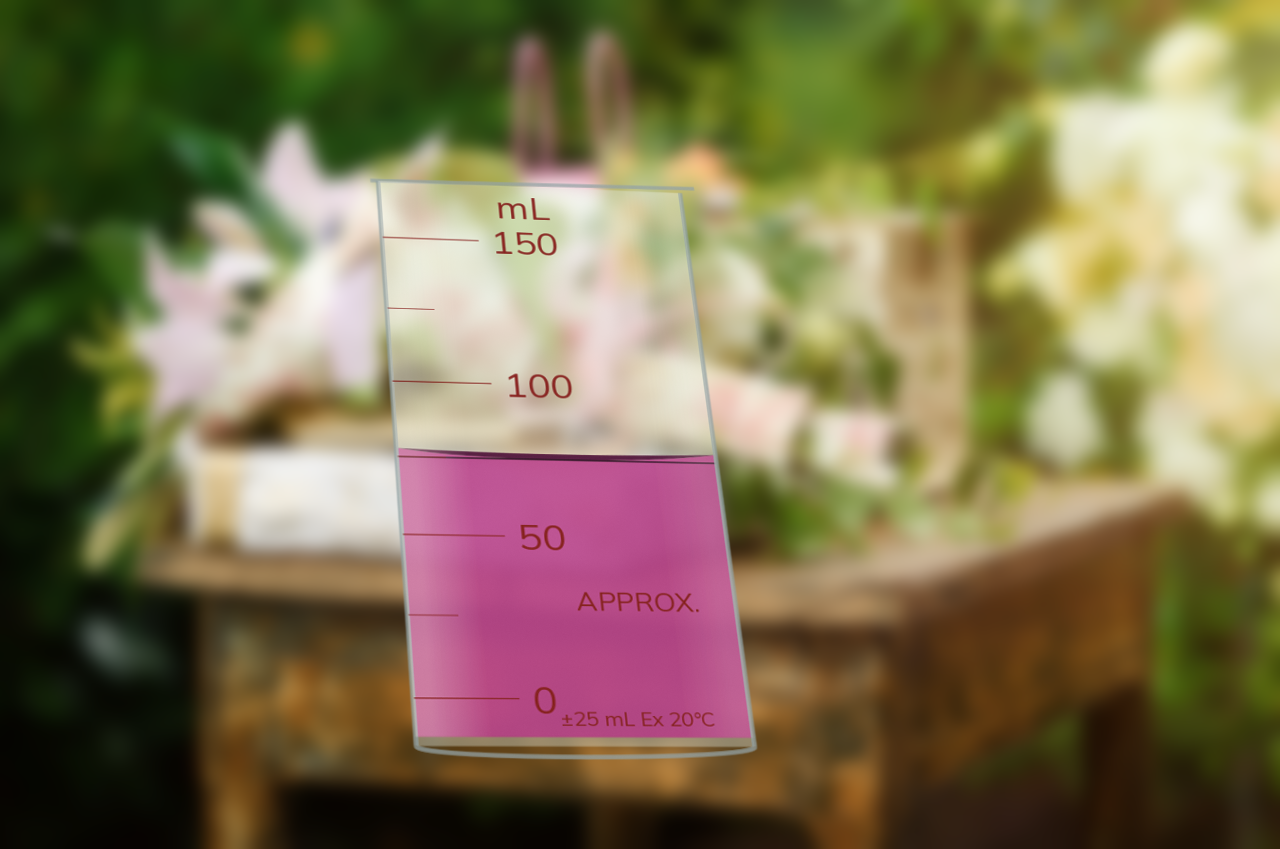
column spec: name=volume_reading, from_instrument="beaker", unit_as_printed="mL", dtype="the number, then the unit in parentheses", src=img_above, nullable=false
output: 75 (mL)
